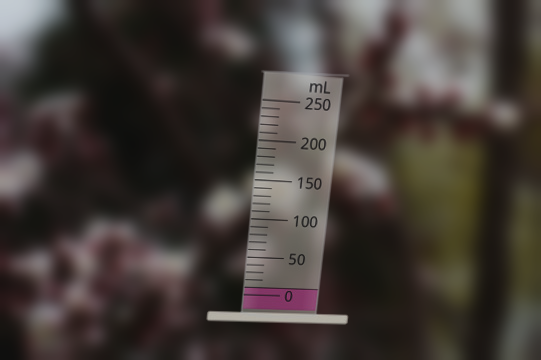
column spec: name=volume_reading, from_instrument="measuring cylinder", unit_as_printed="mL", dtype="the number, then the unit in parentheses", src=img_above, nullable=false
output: 10 (mL)
